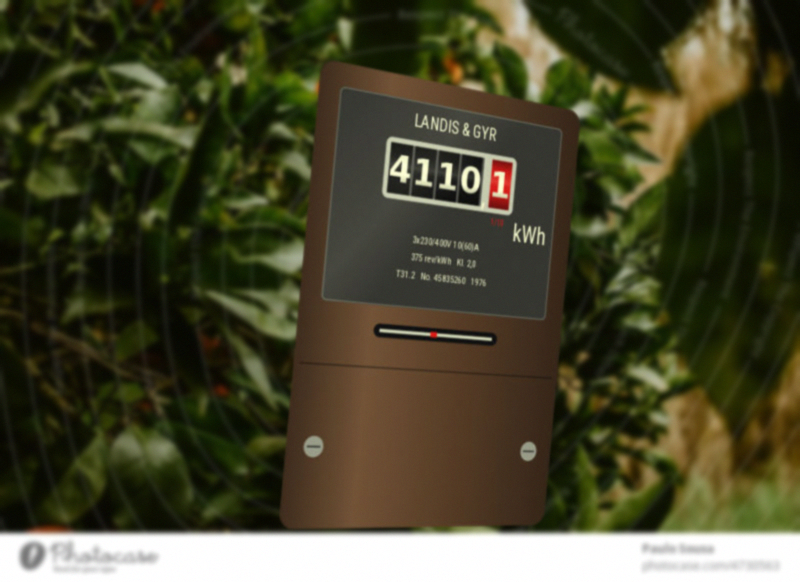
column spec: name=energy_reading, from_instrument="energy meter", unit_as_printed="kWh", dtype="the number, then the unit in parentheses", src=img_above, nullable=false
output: 4110.1 (kWh)
